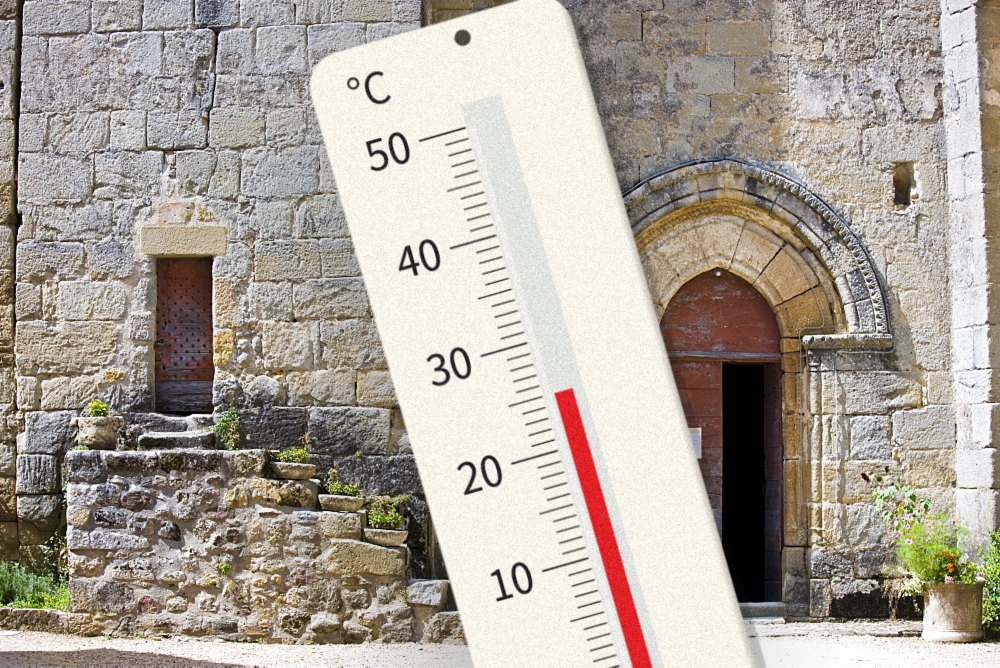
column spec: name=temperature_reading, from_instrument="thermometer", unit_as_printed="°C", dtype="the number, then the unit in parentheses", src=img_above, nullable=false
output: 25 (°C)
